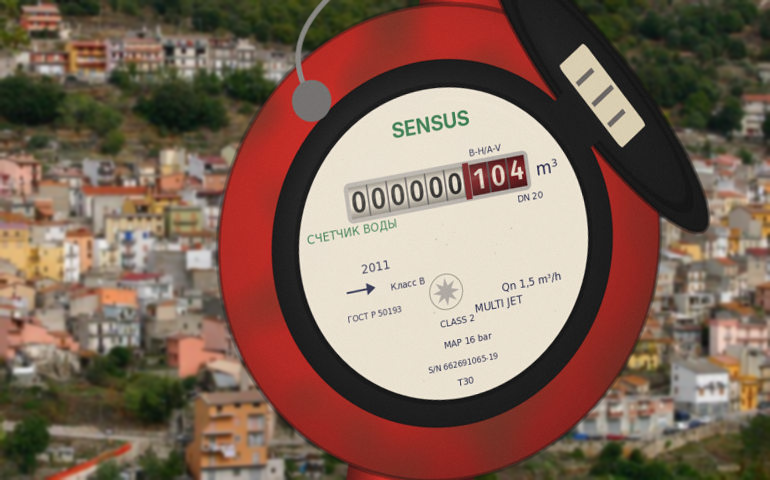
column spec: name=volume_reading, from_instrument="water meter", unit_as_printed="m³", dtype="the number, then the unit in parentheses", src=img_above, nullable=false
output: 0.104 (m³)
